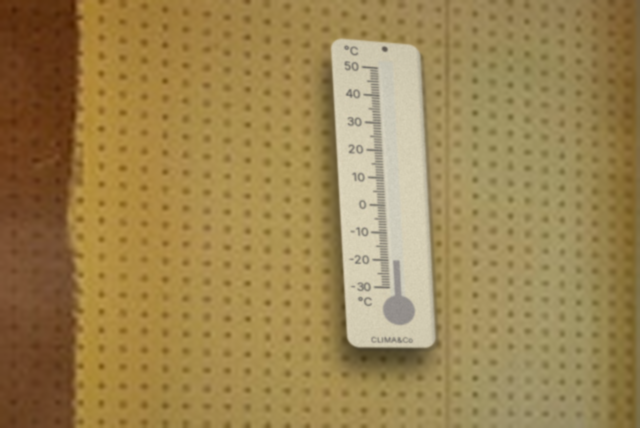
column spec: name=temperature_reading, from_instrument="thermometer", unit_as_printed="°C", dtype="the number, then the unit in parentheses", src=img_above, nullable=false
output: -20 (°C)
